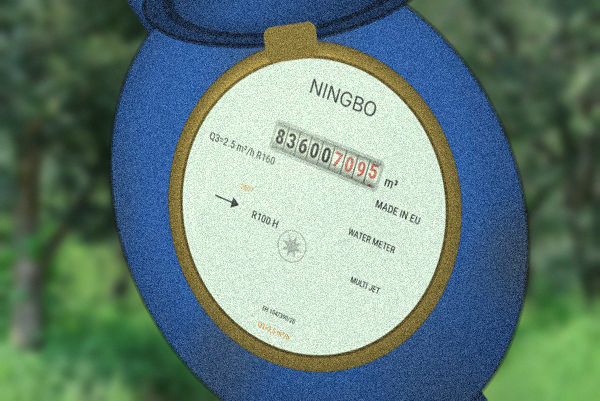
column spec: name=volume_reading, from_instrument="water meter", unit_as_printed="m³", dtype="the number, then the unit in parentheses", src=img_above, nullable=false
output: 83600.7095 (m³)
